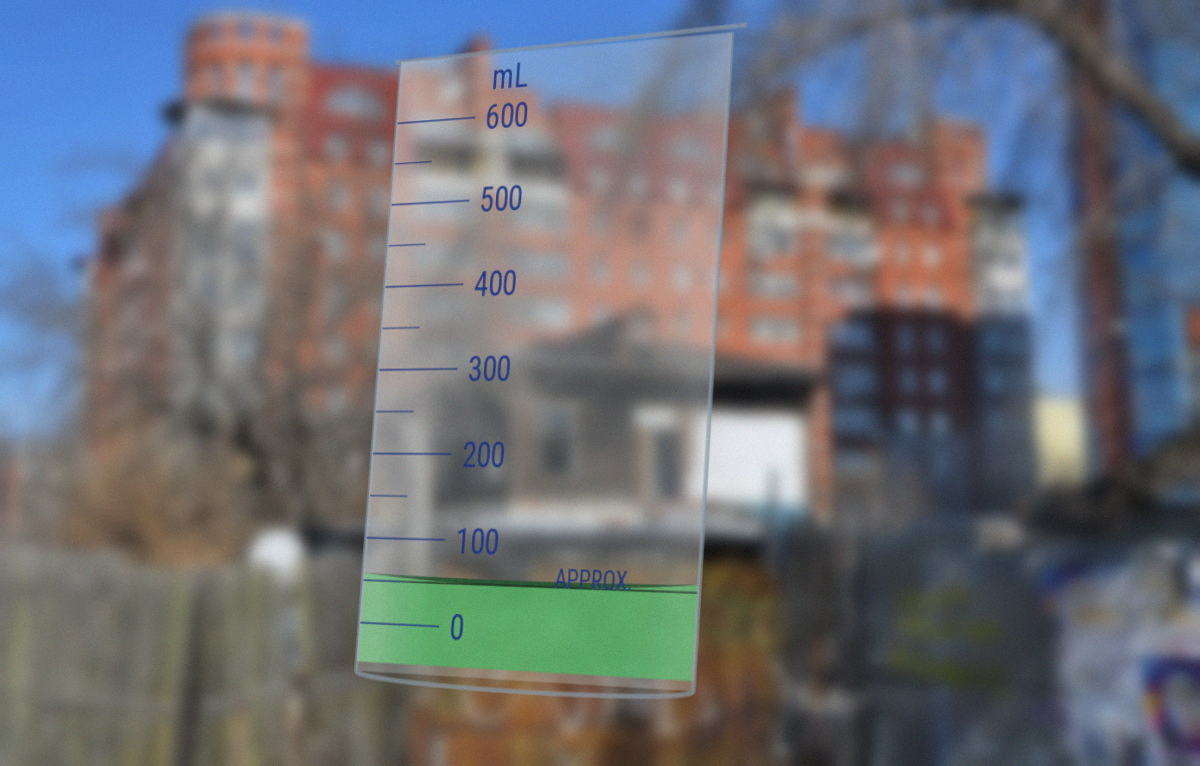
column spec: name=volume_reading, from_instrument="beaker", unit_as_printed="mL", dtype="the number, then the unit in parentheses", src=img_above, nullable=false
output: 50 (mL)
